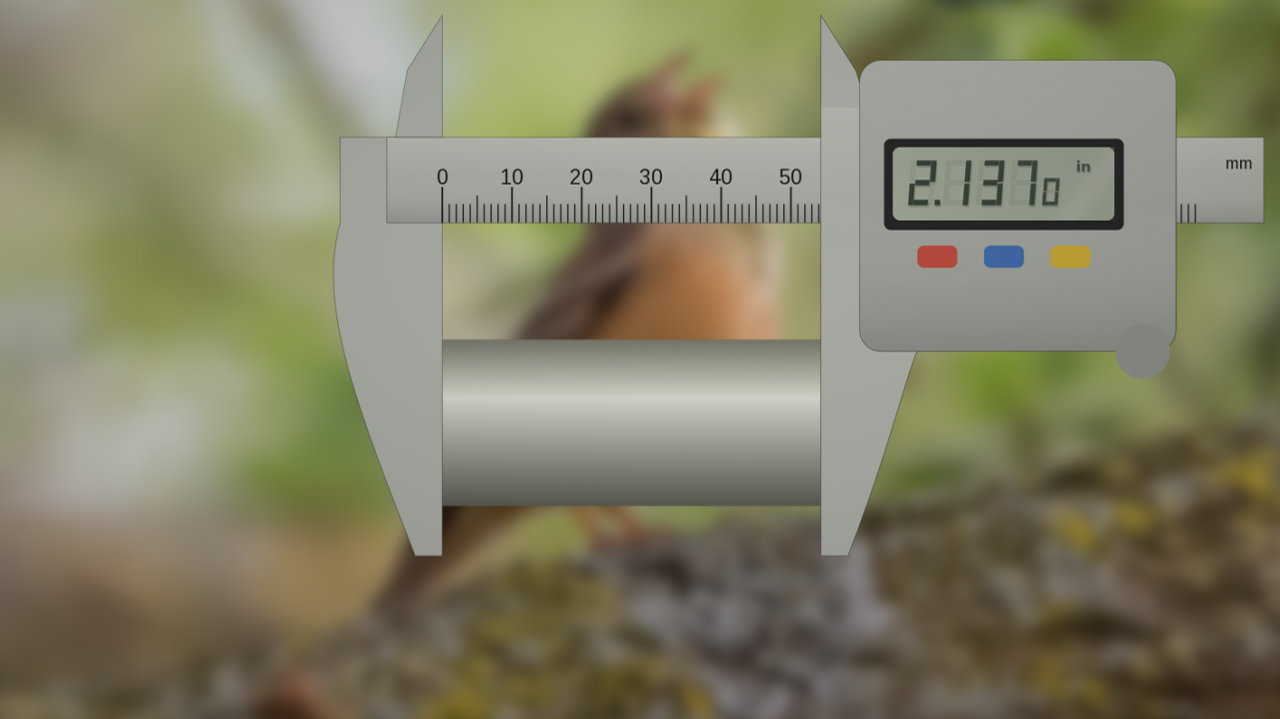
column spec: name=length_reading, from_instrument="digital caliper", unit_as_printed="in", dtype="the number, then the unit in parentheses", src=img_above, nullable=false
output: 2.1370 (in)
